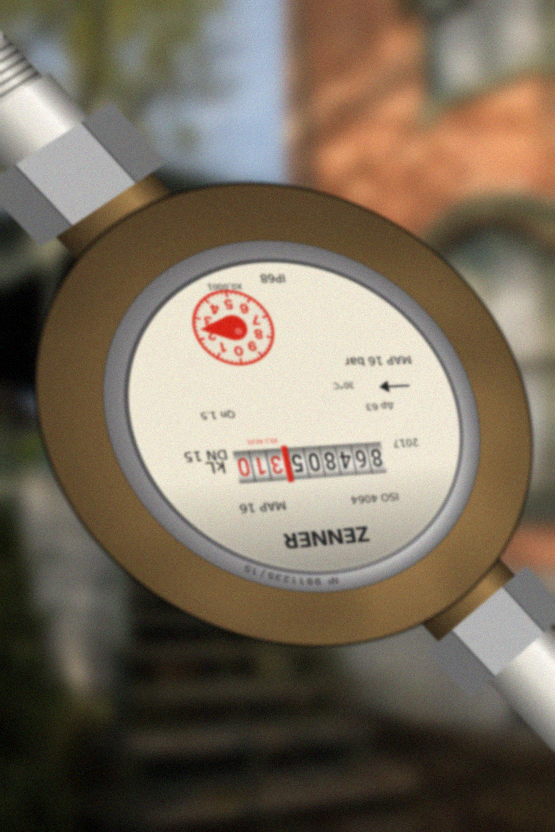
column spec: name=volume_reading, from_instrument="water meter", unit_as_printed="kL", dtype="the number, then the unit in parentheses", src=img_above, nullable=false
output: 864805.3102 (kL)
